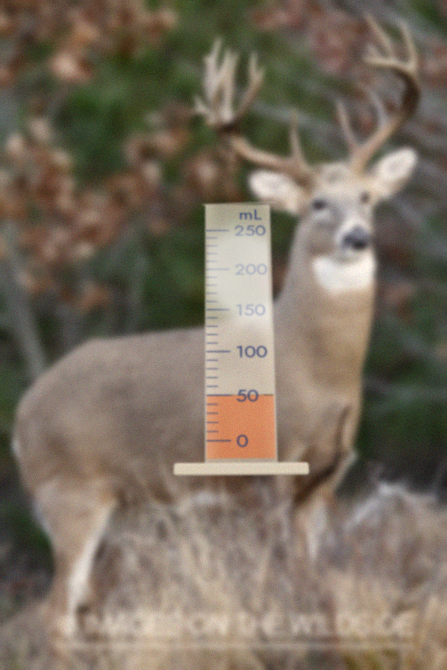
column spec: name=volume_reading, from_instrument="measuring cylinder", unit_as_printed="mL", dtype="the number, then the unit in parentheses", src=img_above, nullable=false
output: 50 (mL)
